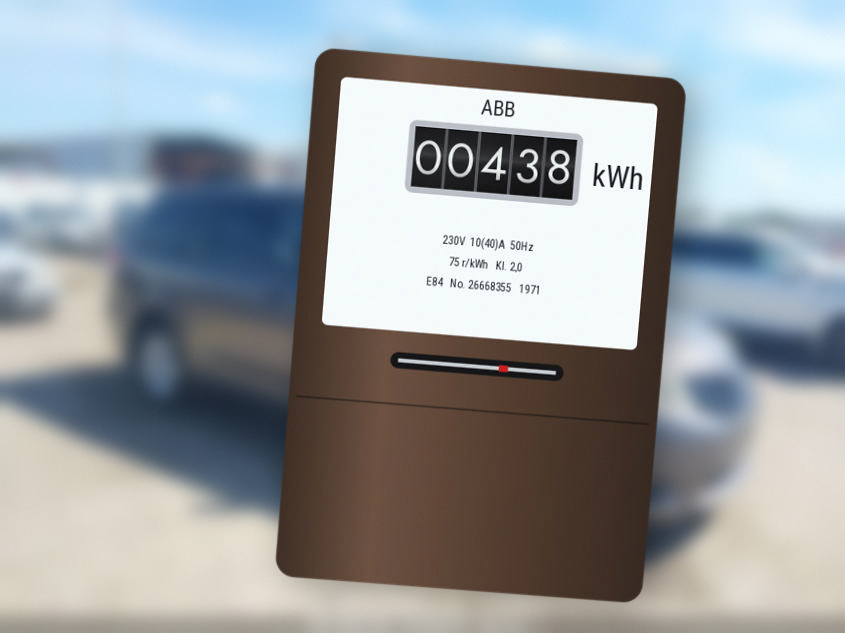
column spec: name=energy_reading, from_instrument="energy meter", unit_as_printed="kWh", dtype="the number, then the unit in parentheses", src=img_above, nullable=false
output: 438 (kWh)
